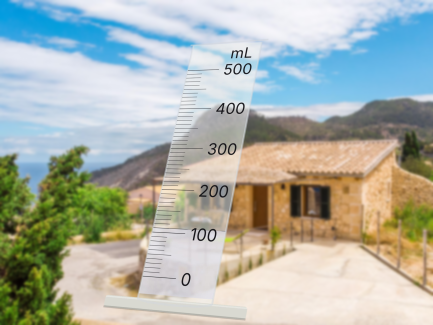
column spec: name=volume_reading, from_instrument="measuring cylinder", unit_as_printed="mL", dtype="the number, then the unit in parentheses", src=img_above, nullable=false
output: 110 (mL)
